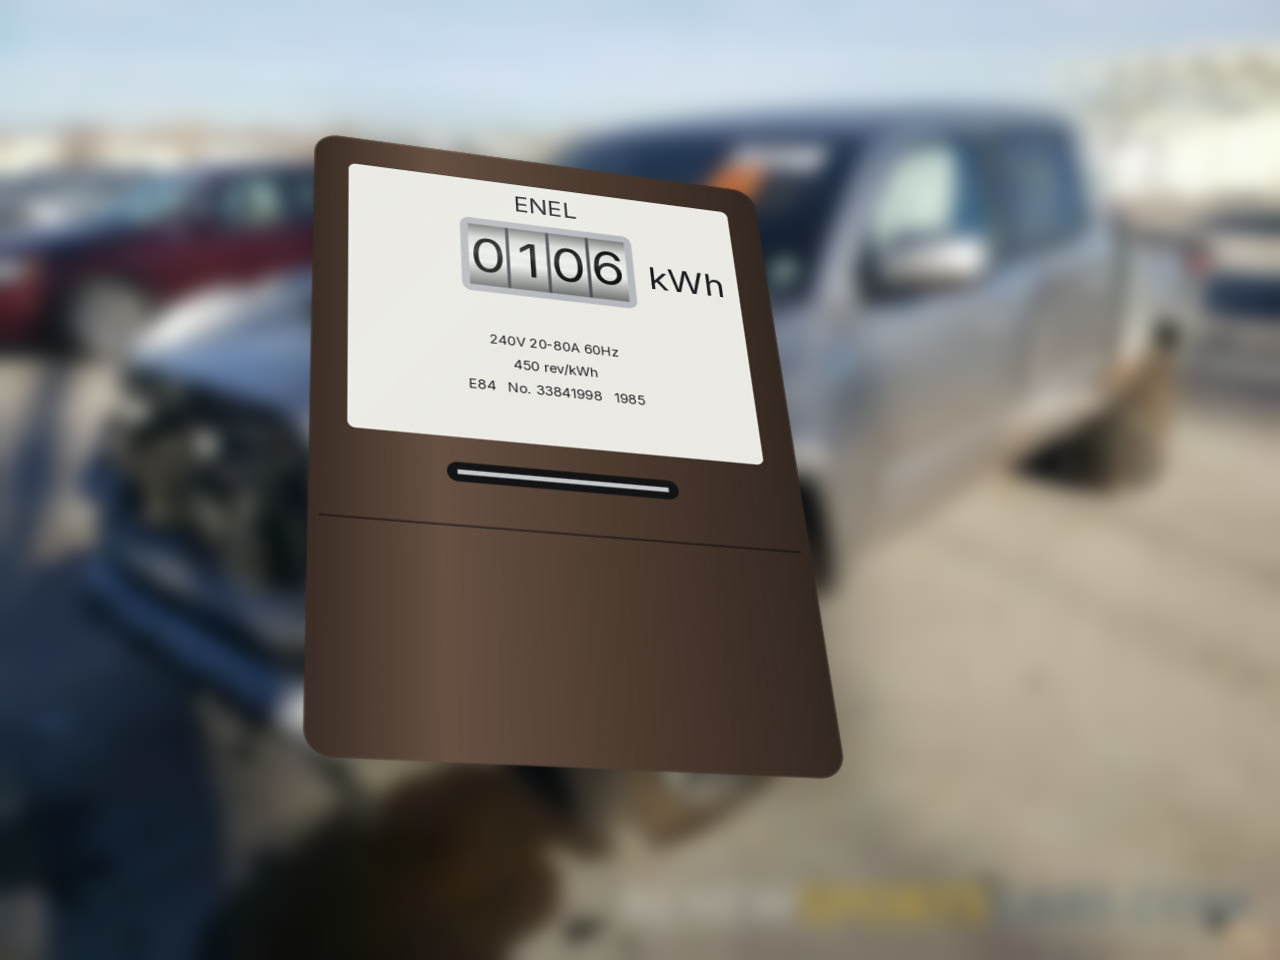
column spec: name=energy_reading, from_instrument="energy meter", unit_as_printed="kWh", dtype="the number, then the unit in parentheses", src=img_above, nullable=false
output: 106 (kWh)
